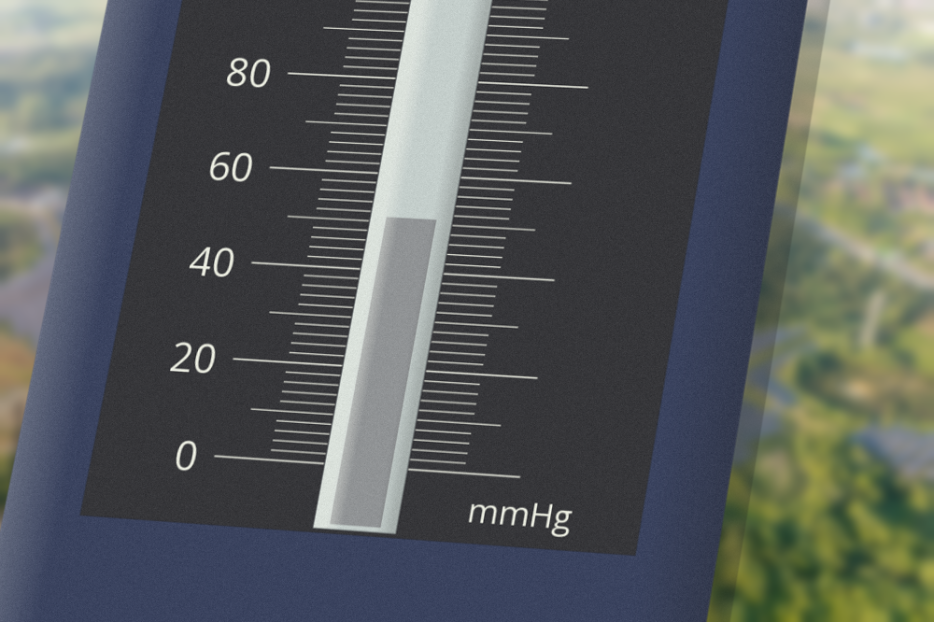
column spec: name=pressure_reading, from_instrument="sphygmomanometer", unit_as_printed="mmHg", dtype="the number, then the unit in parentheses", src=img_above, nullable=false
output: 51 (mmHg)
